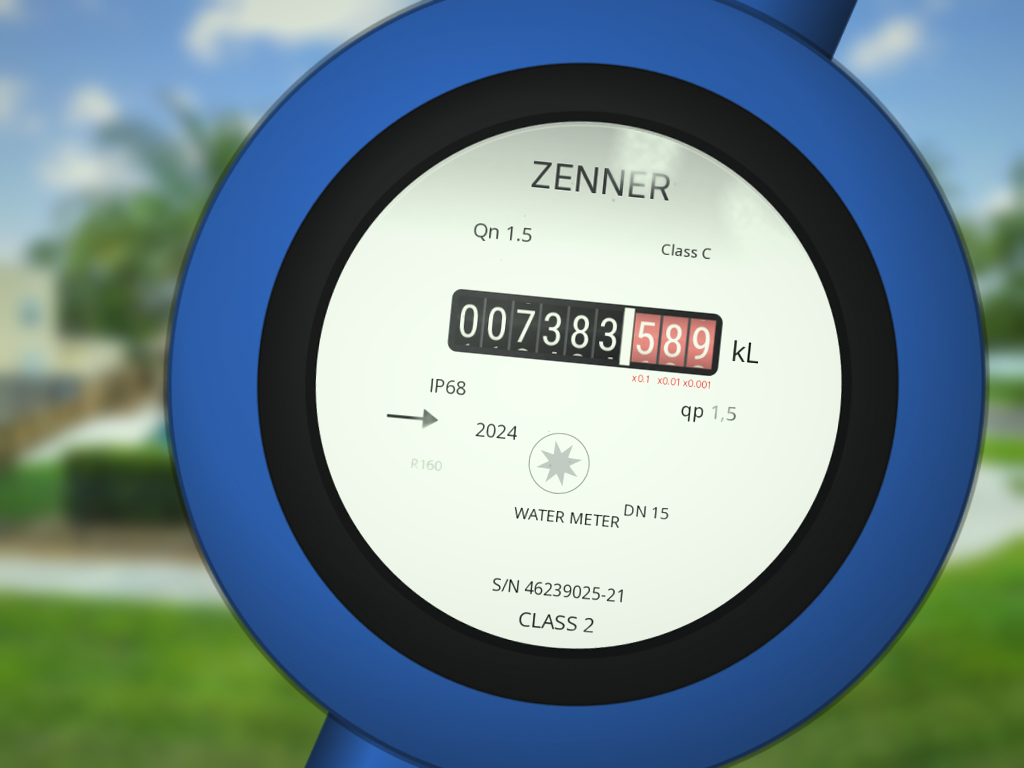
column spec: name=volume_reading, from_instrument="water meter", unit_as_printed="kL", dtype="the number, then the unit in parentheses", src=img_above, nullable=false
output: 7383.589 (kL)
